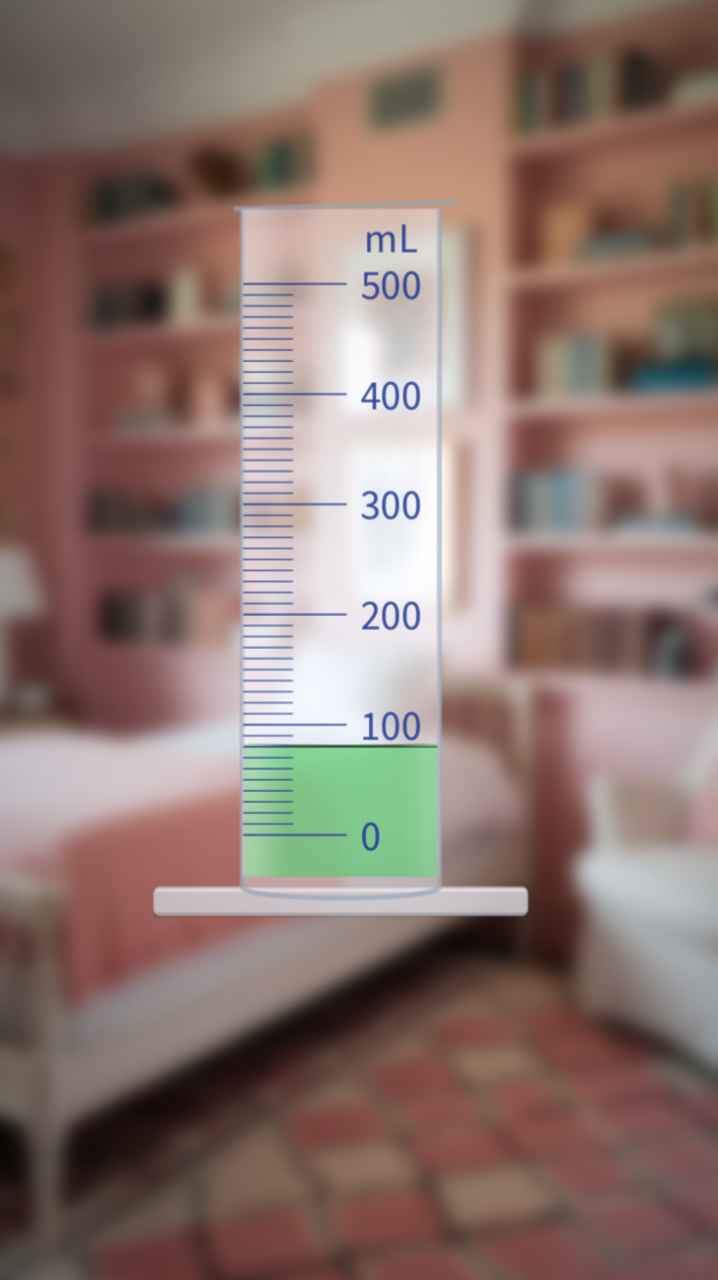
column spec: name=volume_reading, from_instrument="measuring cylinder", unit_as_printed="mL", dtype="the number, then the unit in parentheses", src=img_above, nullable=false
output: 80 (mL)
